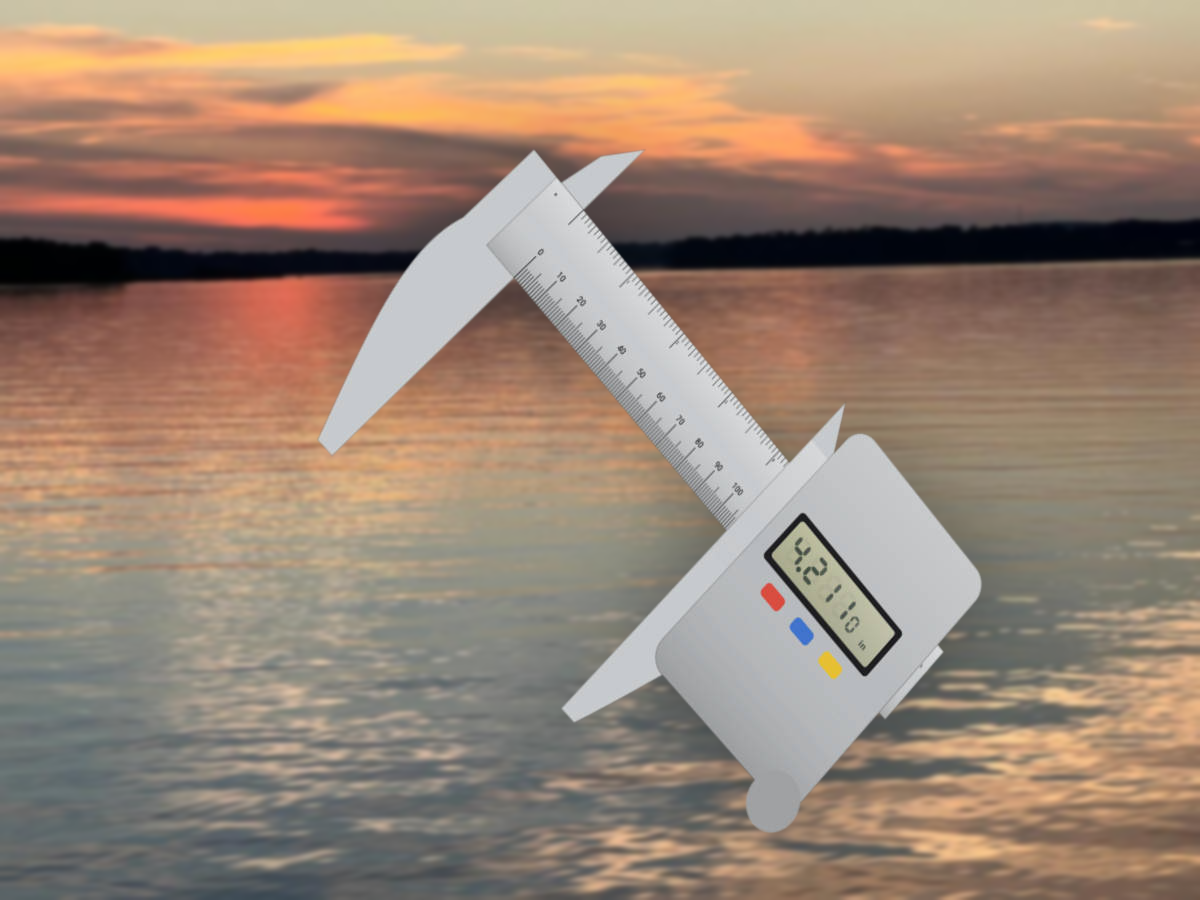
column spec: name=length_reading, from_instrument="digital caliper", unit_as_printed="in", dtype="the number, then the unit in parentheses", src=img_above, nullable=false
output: 4.2110 (in)
